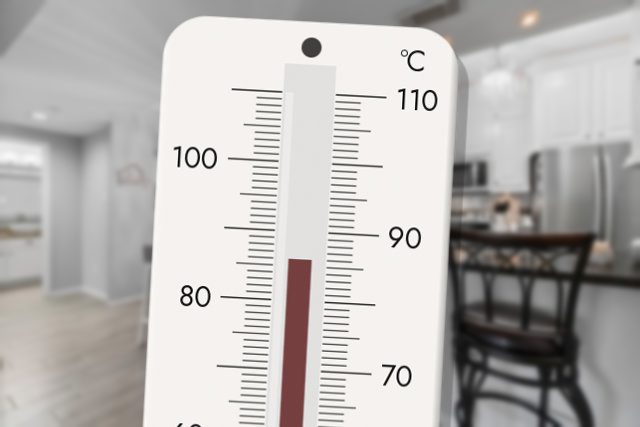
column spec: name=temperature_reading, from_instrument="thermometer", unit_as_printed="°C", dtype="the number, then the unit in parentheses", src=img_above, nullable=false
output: 86 (°C)
